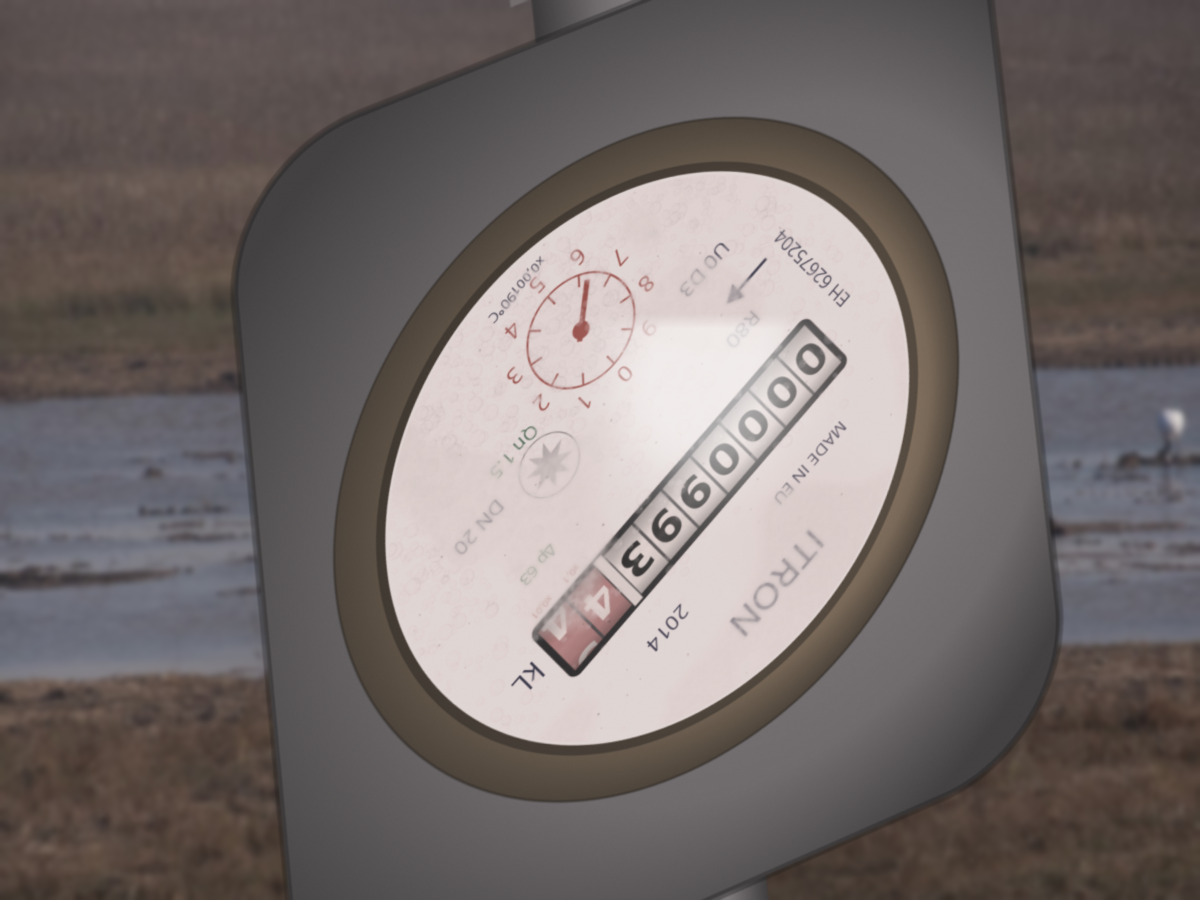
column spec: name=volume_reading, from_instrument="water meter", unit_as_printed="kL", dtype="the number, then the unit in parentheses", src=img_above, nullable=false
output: 993.436 (kL)
